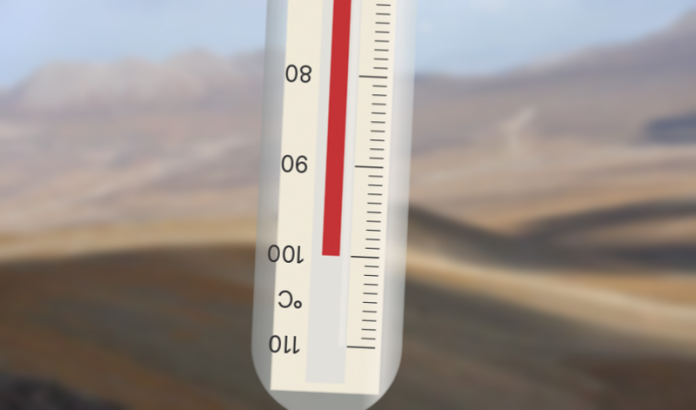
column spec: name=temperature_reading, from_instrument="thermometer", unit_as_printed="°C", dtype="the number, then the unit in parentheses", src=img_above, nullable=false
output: 100 (°C)
